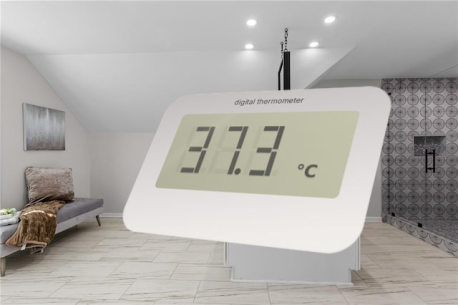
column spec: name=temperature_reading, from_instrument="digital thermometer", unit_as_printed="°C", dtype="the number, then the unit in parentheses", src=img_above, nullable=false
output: 37.3 (°C)
